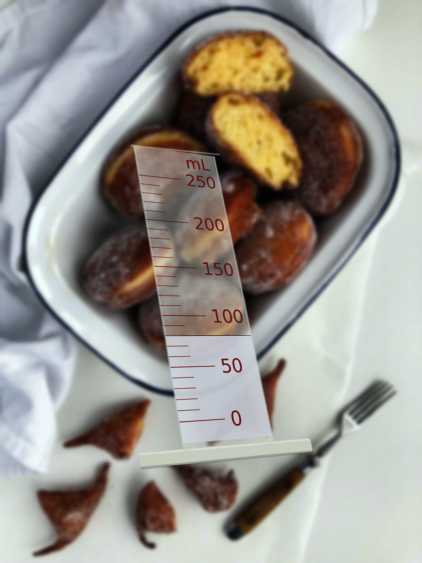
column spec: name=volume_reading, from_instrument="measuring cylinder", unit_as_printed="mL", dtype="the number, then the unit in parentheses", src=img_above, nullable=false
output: 80 (mL)
